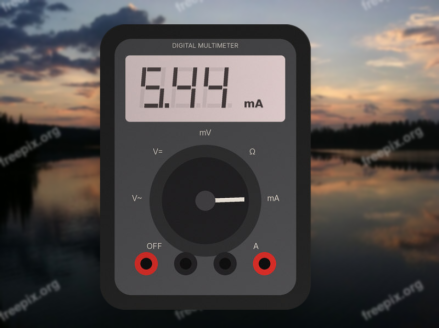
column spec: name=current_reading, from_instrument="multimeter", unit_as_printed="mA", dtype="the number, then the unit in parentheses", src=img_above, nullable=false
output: 5.44 (mA)
